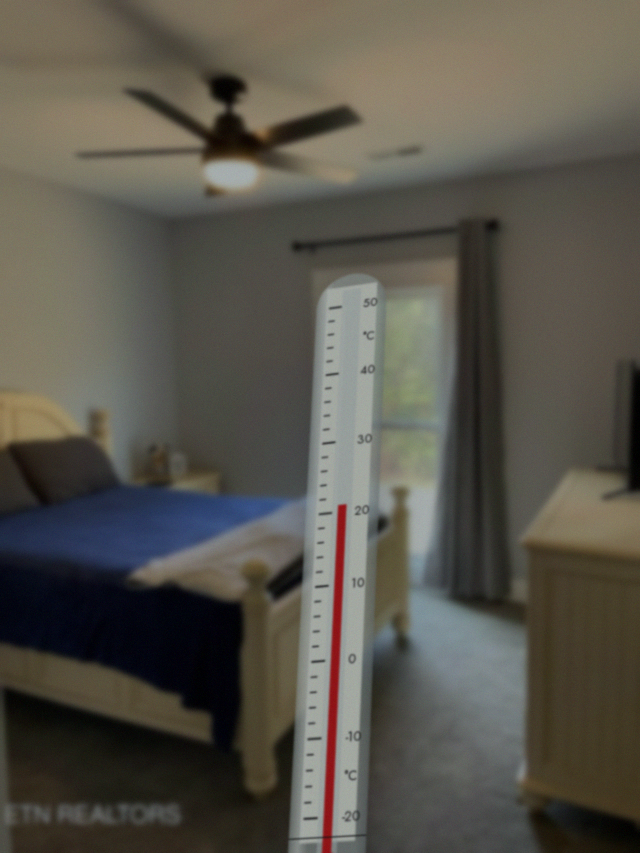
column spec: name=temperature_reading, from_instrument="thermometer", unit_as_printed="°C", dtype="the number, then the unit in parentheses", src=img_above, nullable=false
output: 21 (°C)
